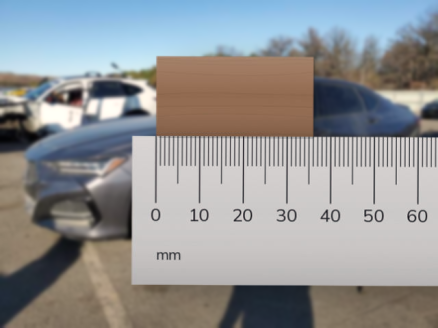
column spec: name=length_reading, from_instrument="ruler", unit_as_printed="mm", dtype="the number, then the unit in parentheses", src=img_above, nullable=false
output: 36 (mm)
